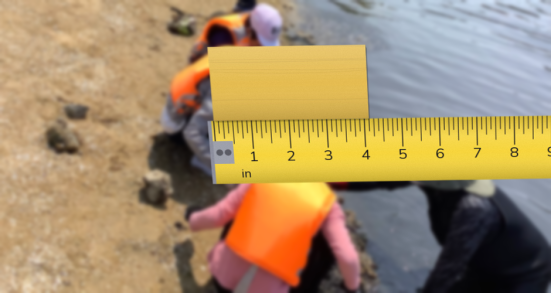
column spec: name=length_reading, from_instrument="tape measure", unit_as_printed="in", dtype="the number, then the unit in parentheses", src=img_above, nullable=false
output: 4.125 (in)
